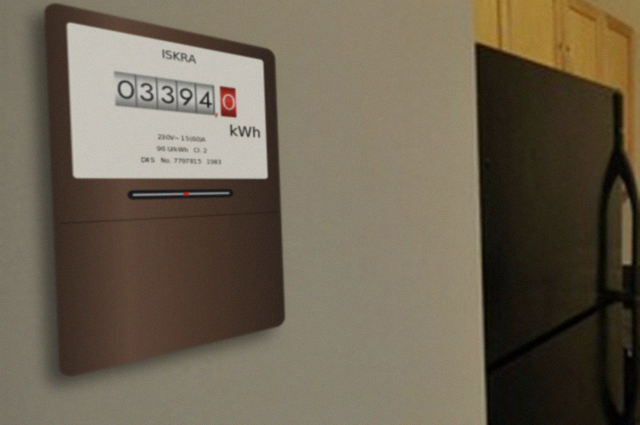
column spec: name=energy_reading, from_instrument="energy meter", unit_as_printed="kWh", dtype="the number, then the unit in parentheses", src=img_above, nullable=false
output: 3394.0 (kWh)
